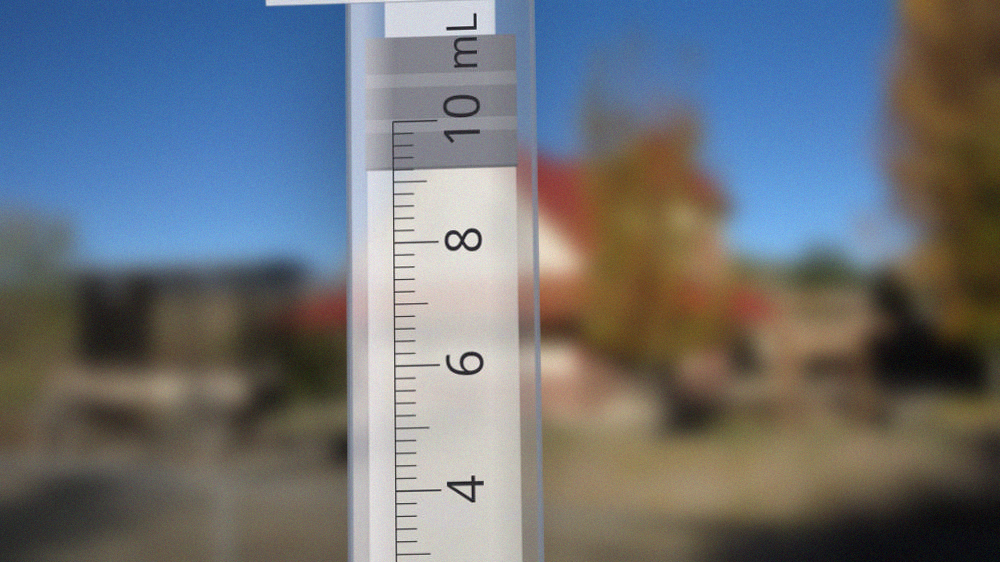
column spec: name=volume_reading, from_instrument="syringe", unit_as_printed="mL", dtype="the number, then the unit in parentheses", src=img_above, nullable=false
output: 9.2 (mL)
